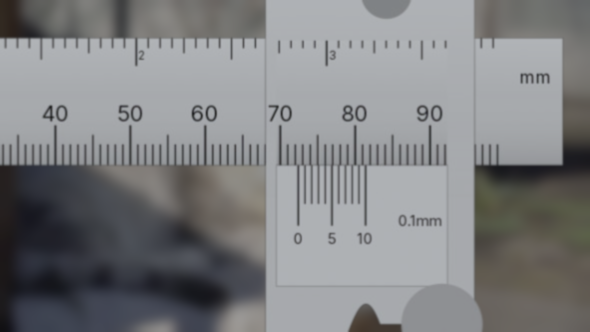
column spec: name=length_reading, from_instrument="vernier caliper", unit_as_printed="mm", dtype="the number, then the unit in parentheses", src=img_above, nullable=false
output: 72.4 (mm)
